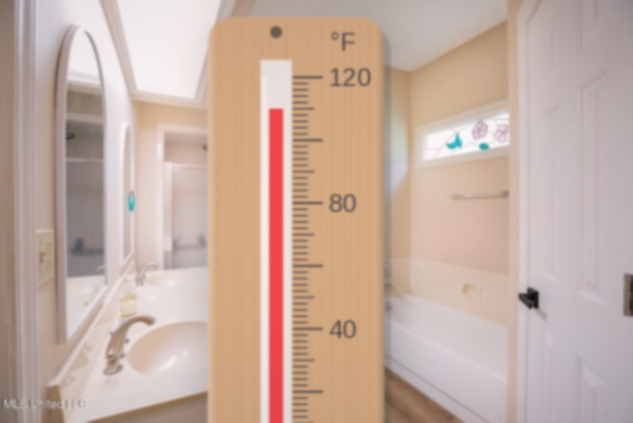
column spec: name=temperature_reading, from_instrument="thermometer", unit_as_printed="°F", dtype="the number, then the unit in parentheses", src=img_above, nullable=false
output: 110 (°F)
